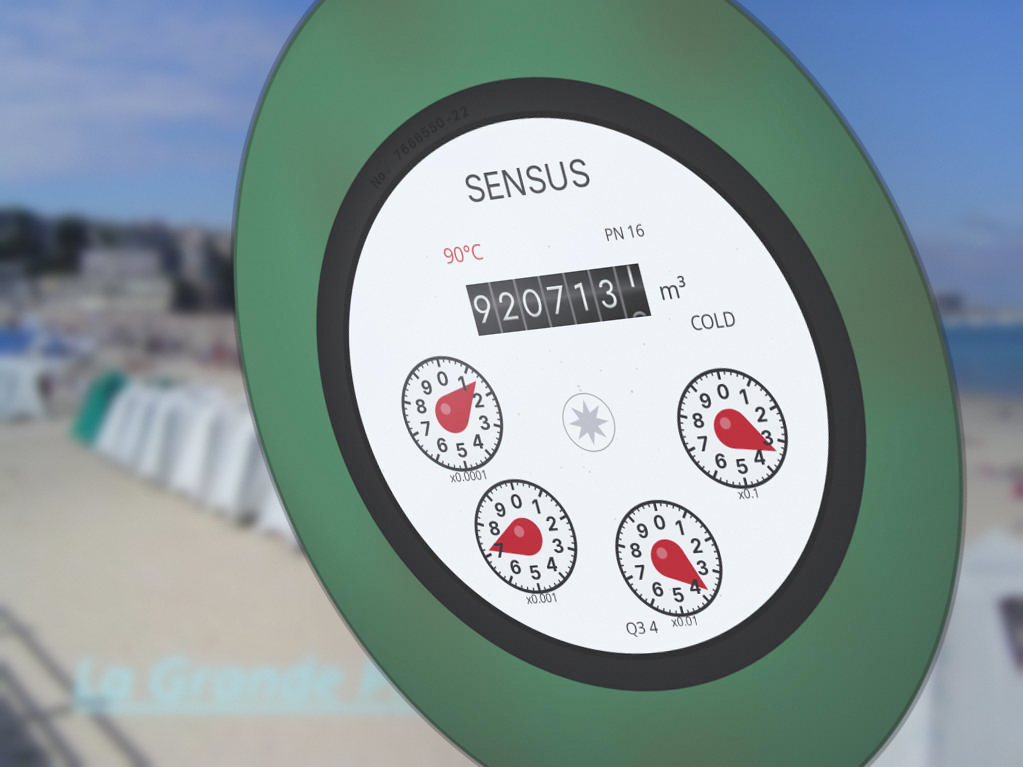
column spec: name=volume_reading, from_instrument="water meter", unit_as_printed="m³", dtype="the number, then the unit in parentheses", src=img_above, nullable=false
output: 9207131.3371 (m³)
